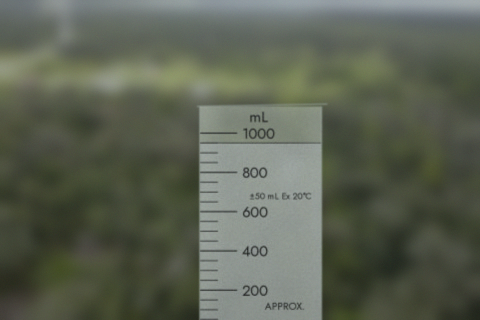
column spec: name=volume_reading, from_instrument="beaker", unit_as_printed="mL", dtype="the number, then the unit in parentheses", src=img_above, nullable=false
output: 950 (mL)
